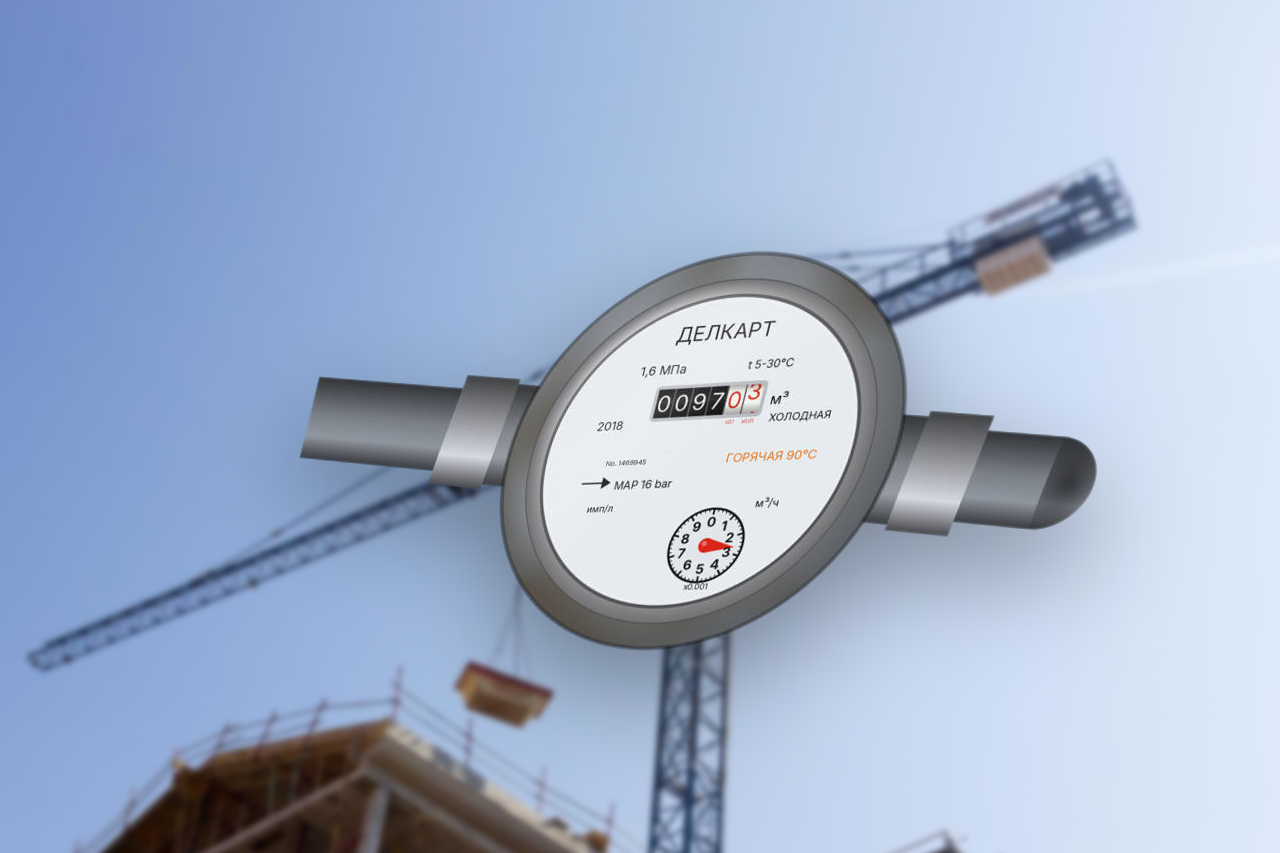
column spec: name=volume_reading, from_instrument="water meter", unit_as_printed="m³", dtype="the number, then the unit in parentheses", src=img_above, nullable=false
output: 97.032 (m³)
